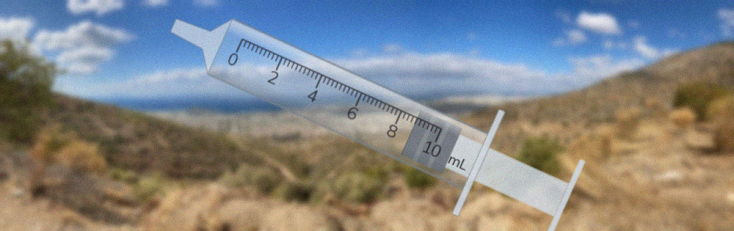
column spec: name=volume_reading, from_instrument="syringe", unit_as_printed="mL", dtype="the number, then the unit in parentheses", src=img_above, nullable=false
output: 8.8 (mL)
